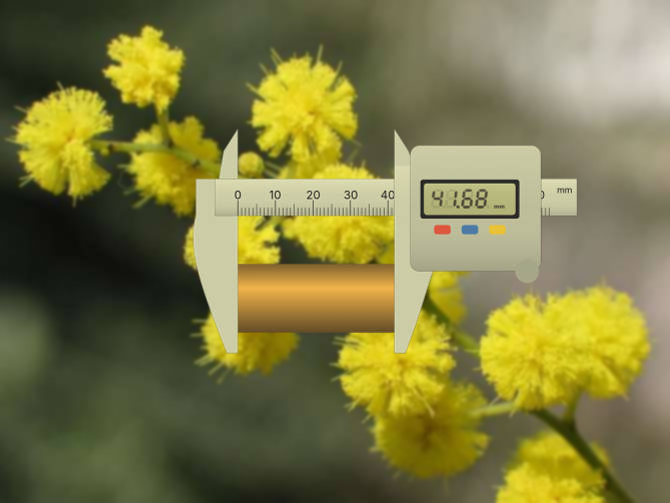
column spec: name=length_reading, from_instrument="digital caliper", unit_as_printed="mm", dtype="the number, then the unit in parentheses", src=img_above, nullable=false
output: 41.68 (mm)
